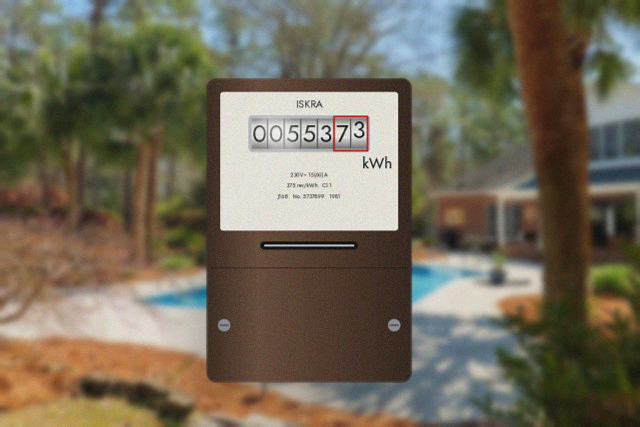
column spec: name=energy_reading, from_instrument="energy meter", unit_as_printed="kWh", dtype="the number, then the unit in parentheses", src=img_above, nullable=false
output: 553.73 (kWh)
